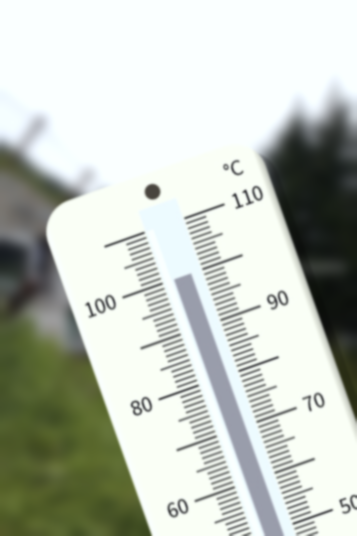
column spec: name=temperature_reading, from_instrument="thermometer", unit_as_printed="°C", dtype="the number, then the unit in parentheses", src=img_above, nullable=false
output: 100 (°C)
